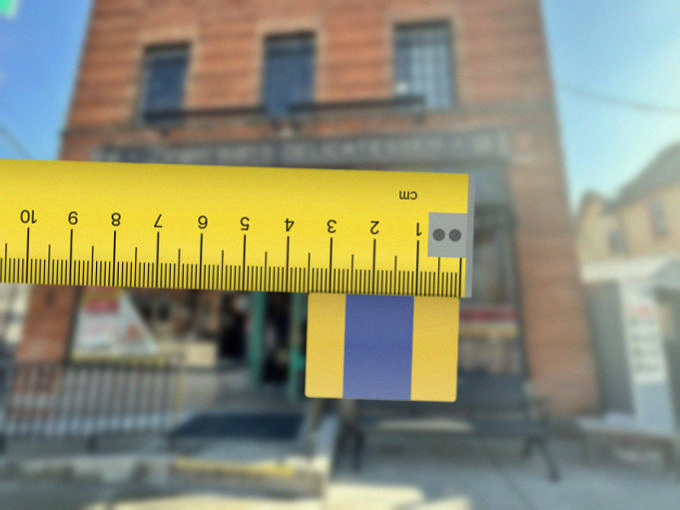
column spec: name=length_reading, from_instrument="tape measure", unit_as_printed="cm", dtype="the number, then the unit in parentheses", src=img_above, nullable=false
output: 3.5 (cm)
